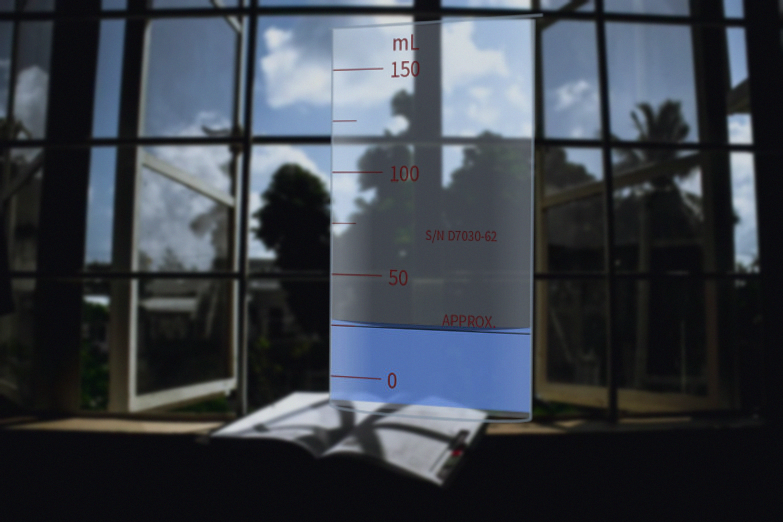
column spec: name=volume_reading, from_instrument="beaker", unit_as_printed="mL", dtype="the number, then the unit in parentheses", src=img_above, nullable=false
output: 25 (mL)
